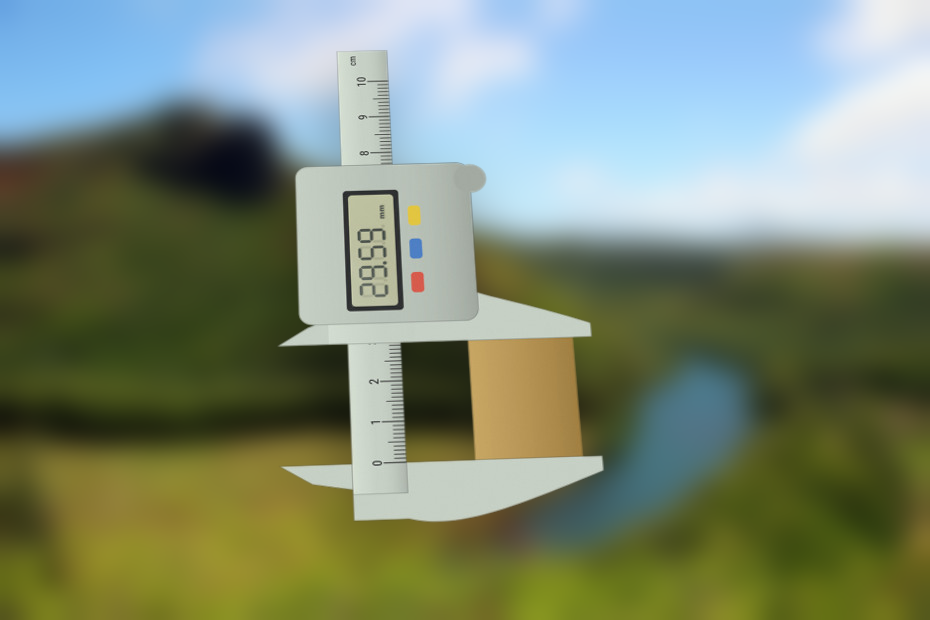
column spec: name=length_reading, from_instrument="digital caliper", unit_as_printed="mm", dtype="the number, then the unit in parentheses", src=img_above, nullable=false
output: 29.59 (mm)
